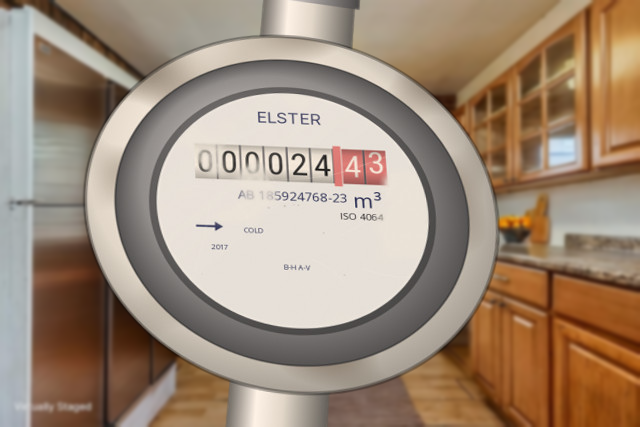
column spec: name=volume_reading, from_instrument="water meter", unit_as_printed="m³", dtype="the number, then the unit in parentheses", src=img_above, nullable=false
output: 24.43 (m³)
